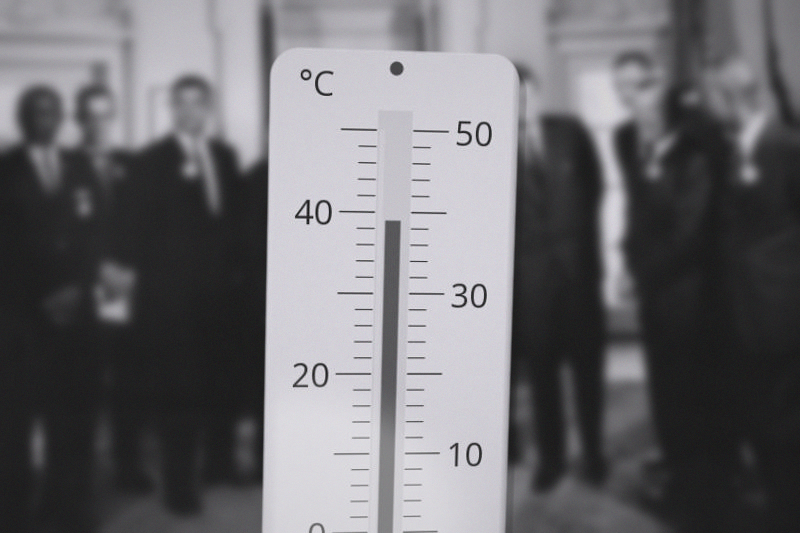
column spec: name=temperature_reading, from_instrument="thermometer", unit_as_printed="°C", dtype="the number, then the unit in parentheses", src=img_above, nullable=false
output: 39 (°C)
